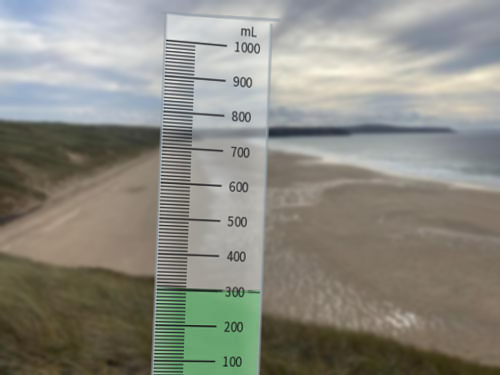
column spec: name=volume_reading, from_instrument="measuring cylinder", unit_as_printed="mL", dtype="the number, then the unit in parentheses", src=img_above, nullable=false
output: 300 (mL)
